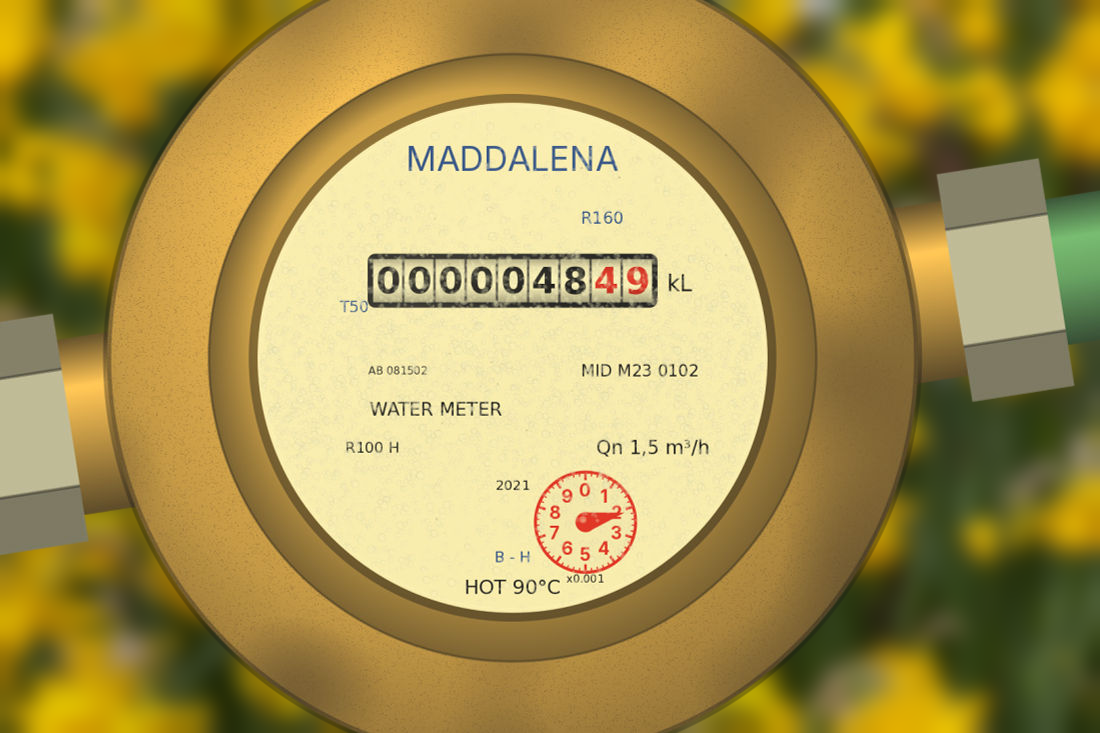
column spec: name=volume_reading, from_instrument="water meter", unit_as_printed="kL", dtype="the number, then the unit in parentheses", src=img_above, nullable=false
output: 48.492 (kL)
